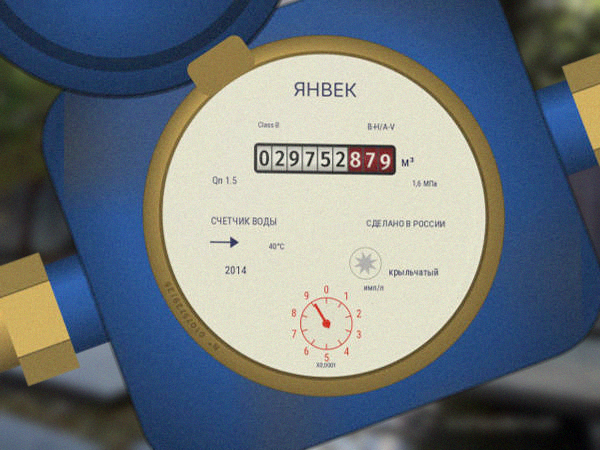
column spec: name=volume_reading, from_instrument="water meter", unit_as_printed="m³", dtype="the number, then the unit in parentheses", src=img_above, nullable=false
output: 29752.8789 (m³)
